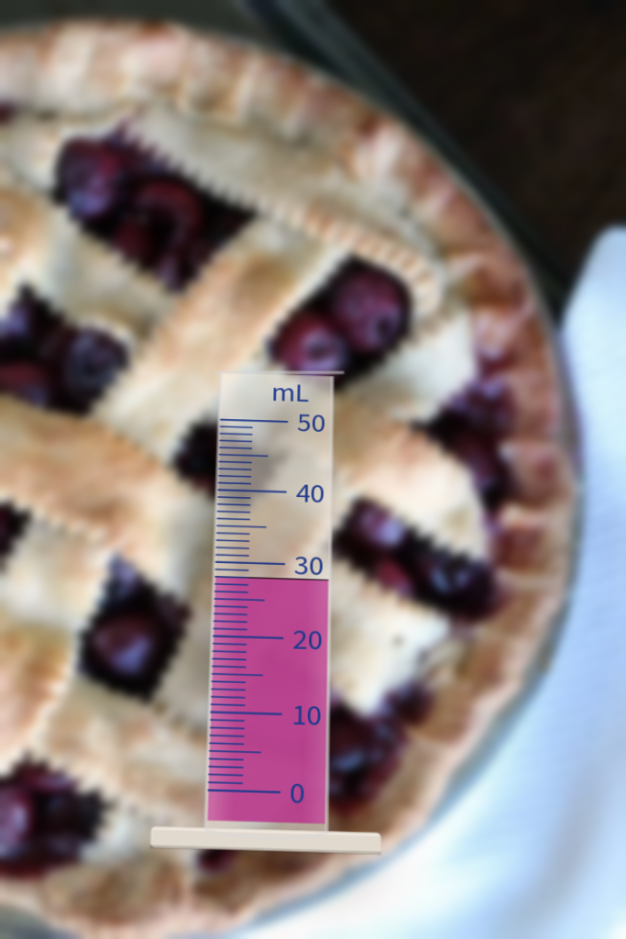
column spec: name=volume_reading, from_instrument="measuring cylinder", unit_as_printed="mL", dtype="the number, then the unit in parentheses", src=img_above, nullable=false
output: 28 (mL)
